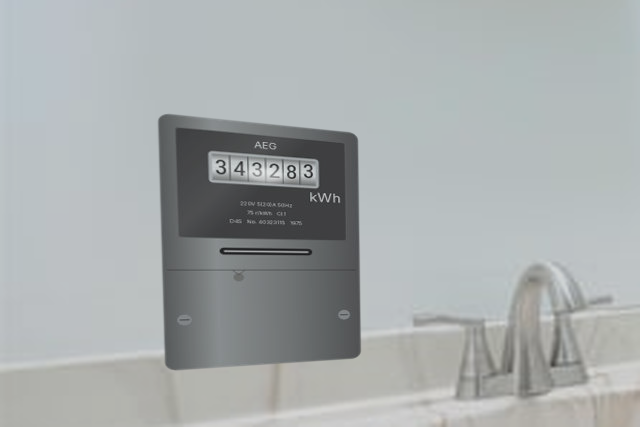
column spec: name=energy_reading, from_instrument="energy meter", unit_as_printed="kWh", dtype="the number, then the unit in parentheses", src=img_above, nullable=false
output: 343283 (kWh)
